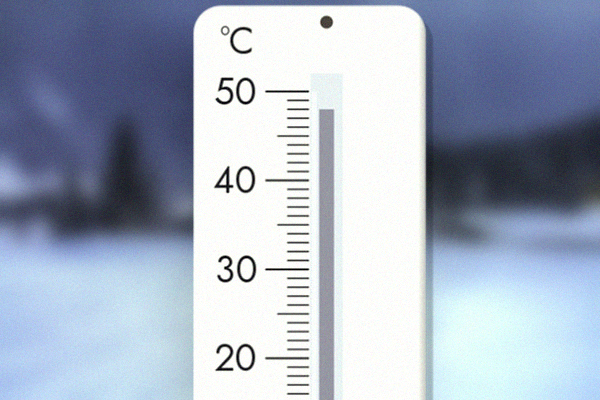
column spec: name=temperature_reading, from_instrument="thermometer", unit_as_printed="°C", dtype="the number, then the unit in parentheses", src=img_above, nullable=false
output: 48 (°C)
